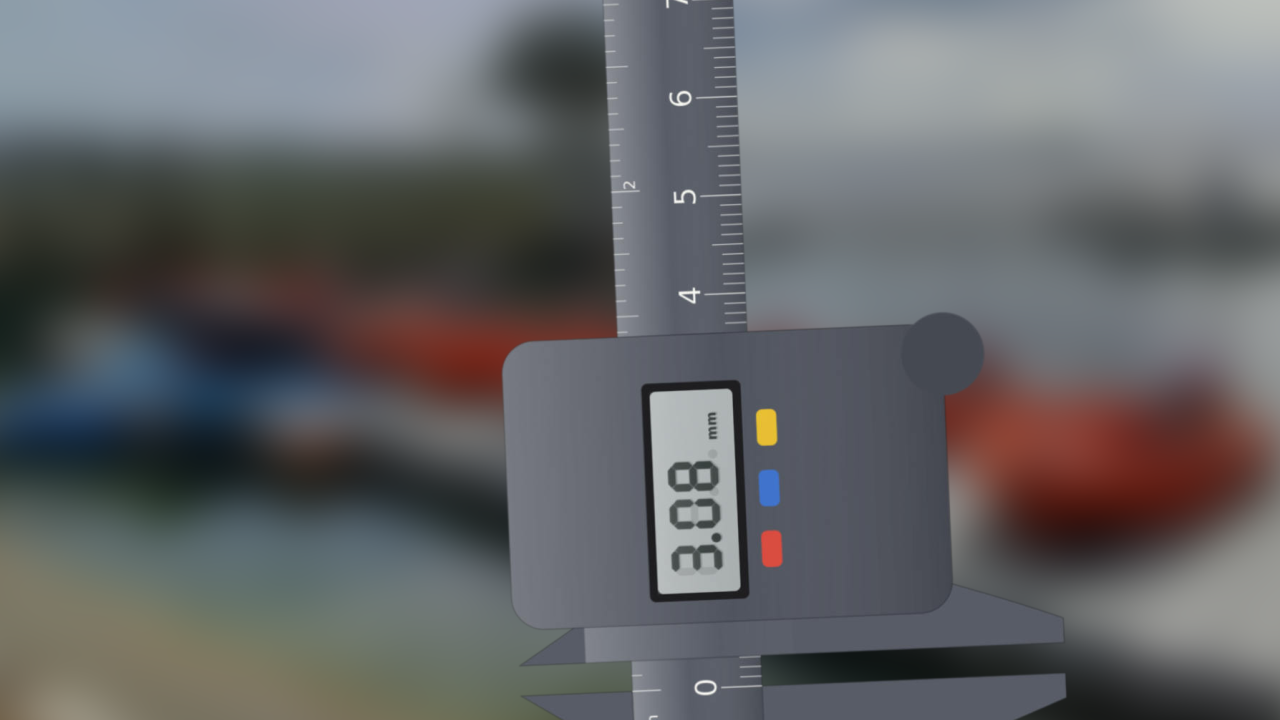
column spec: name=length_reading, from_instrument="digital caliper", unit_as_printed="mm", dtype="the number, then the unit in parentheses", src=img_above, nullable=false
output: 3.08 (mm)
